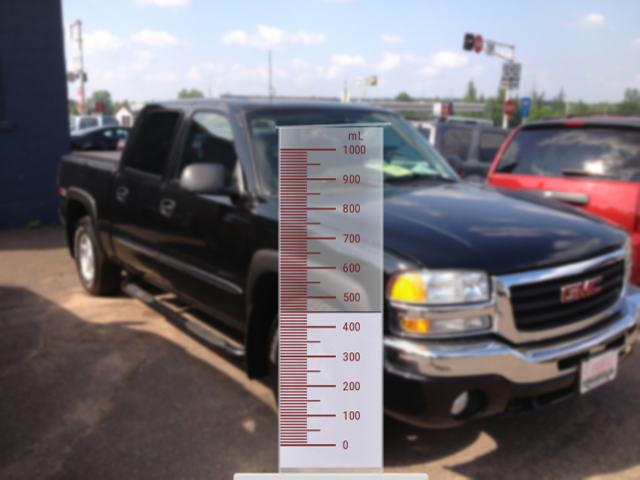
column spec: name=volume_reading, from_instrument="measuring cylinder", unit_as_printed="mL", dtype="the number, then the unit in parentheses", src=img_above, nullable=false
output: 450 (mL)
